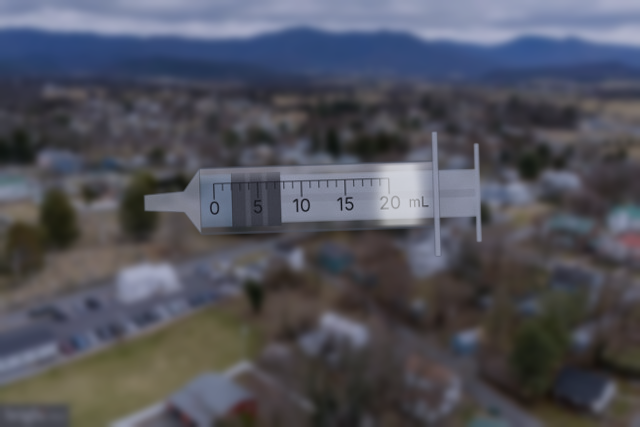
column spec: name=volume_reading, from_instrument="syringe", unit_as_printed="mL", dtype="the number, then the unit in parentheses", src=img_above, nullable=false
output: 2 (mL)
